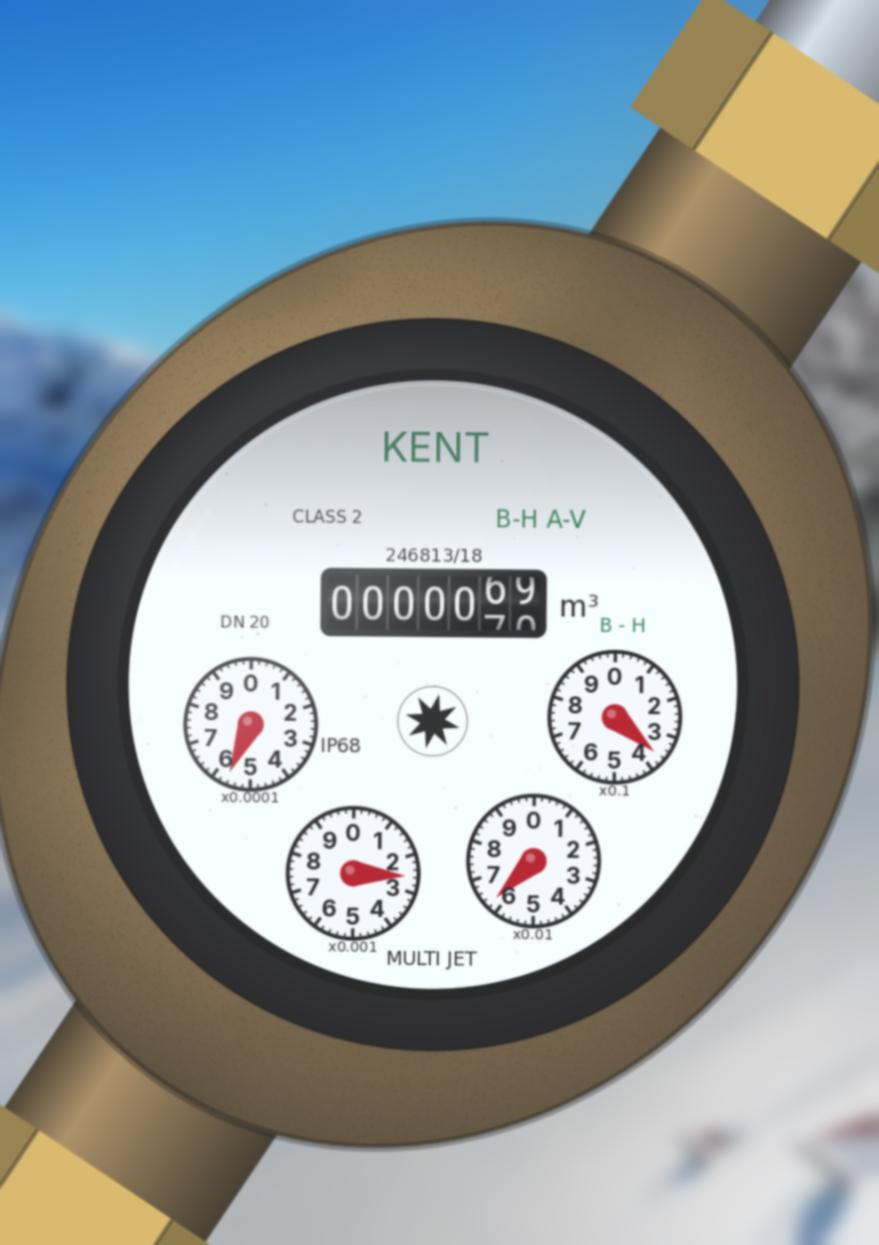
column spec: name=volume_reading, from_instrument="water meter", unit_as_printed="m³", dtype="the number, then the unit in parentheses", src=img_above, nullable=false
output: 69.3625 (m³)
